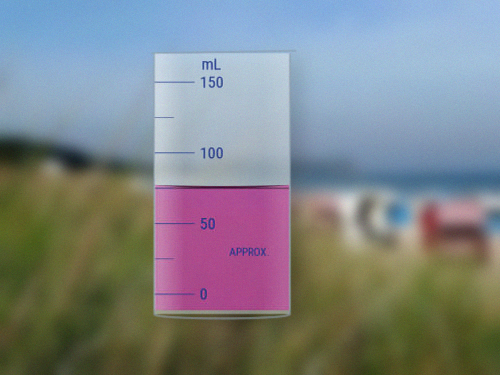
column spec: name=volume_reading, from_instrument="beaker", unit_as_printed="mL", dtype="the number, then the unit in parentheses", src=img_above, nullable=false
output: 75 (mL)
